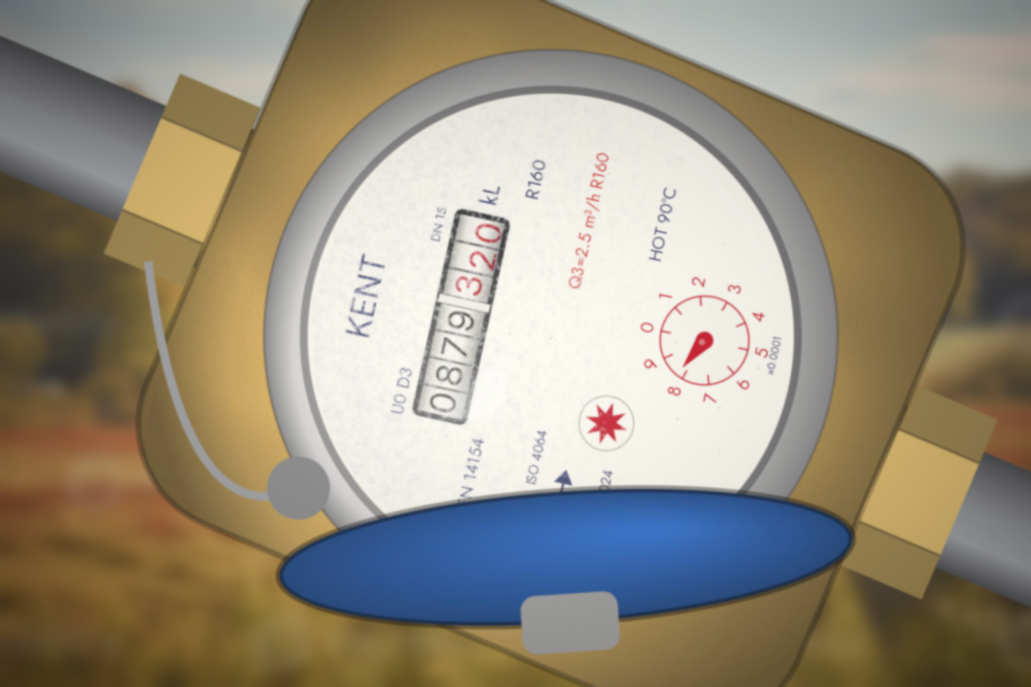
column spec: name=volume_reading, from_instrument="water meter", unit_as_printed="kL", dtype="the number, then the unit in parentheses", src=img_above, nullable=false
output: 879.3198 (kL)
